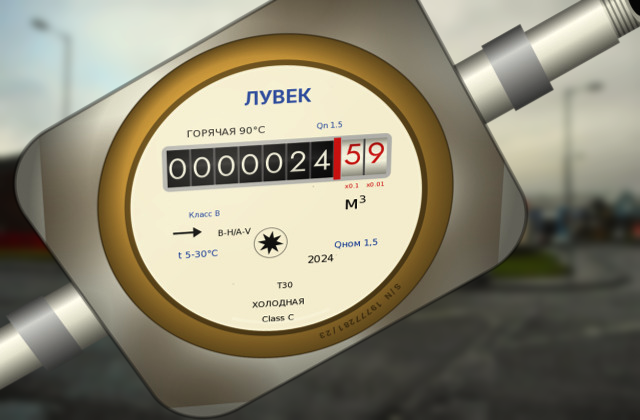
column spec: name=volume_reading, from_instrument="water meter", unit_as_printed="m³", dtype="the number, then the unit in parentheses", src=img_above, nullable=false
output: 24.59 (m³)
